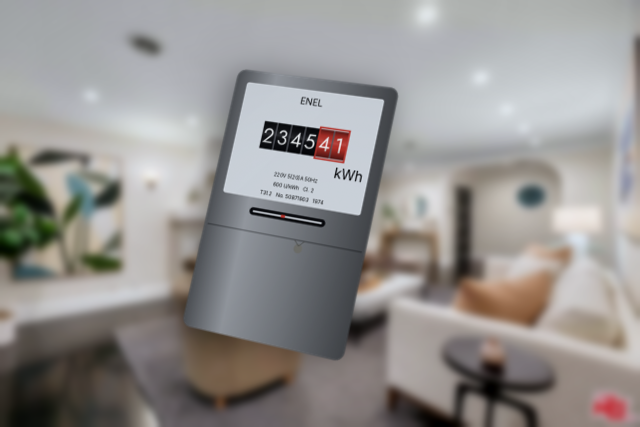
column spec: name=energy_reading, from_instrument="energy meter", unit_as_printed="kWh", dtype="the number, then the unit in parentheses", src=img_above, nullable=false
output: 2345.41 (kWh)
